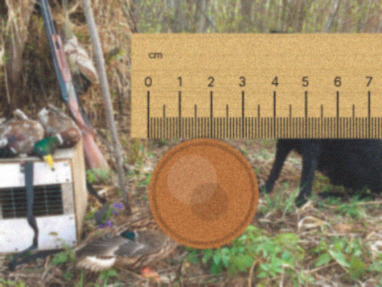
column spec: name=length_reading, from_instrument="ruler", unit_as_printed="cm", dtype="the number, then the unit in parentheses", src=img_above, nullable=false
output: 3.5 (cm)
